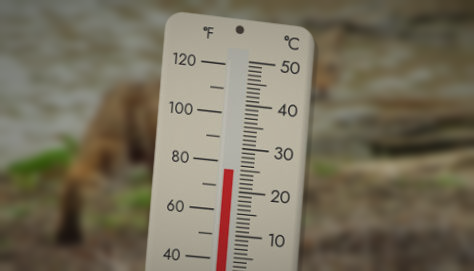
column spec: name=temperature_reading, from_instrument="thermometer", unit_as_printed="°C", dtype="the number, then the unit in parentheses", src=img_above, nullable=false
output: 25 (°C)
